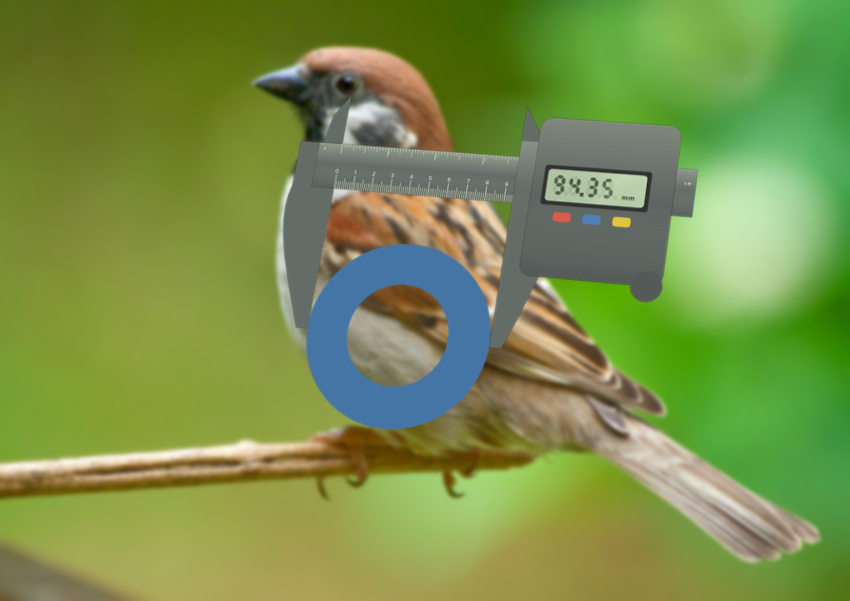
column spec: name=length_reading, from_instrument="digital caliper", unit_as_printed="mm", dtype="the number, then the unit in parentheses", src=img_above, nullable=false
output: 94.35 (mm)
